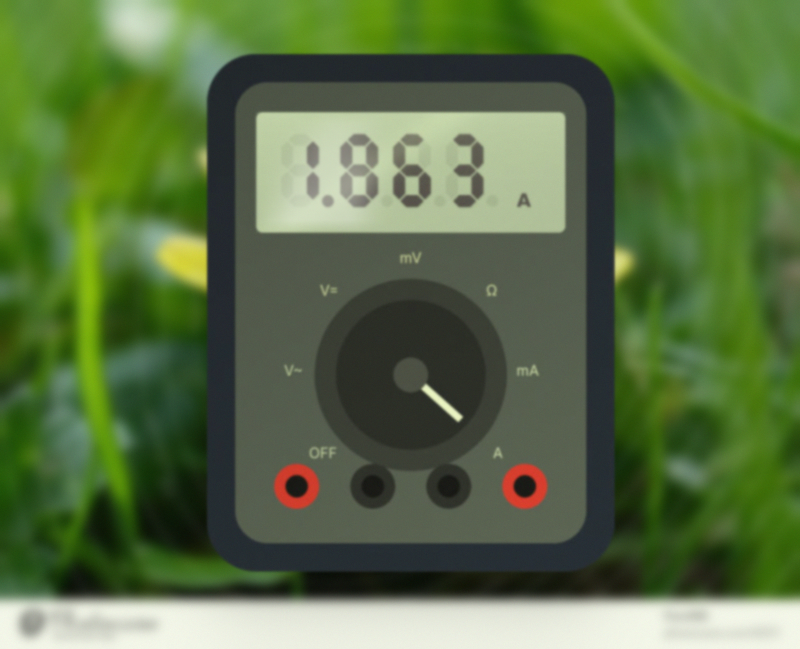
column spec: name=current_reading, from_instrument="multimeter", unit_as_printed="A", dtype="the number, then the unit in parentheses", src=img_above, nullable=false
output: 1.863 (A)
